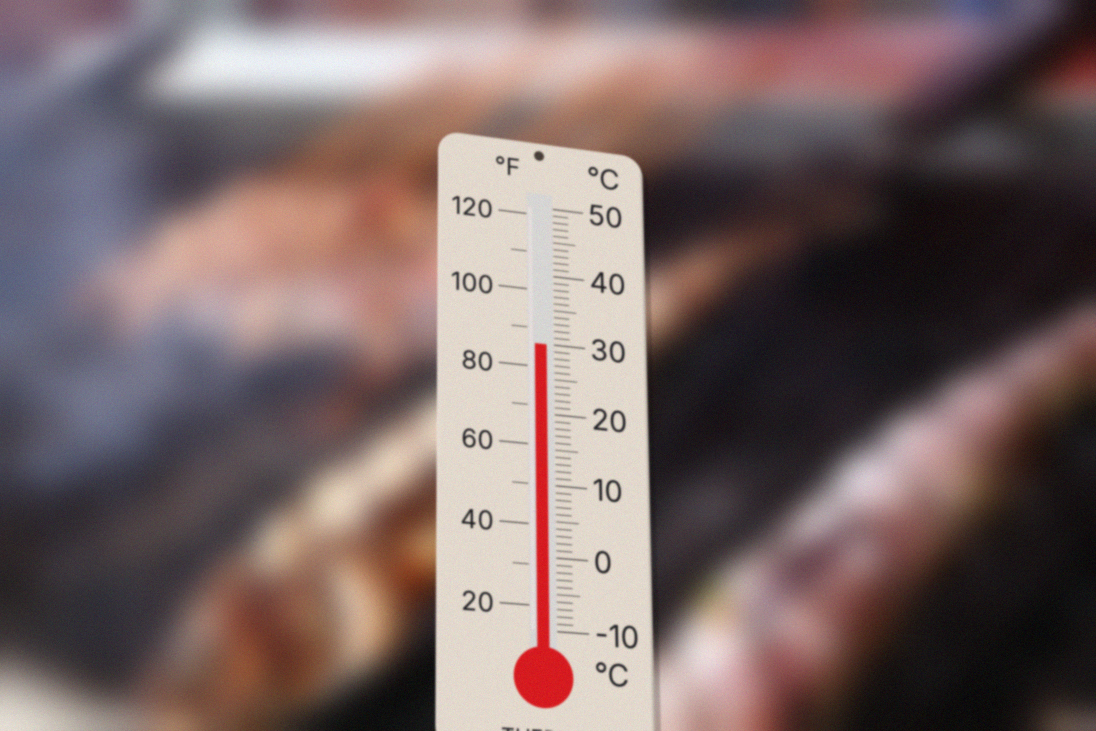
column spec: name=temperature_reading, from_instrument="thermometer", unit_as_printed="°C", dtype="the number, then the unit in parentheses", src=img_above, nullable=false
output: 30 (°C)
